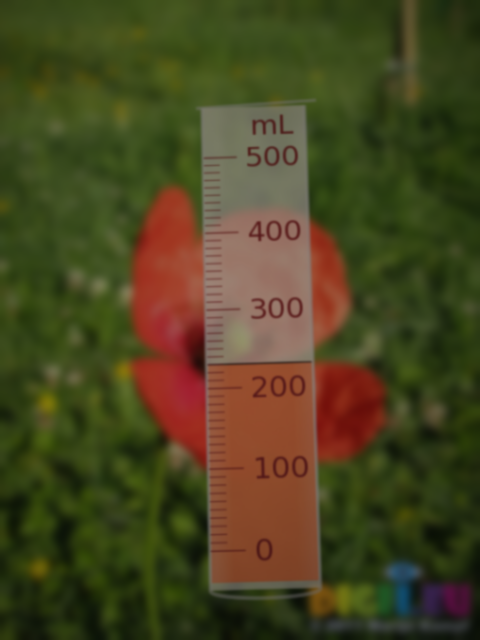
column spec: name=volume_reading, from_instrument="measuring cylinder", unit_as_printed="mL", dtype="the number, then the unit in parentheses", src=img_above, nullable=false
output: 230 (mL)
